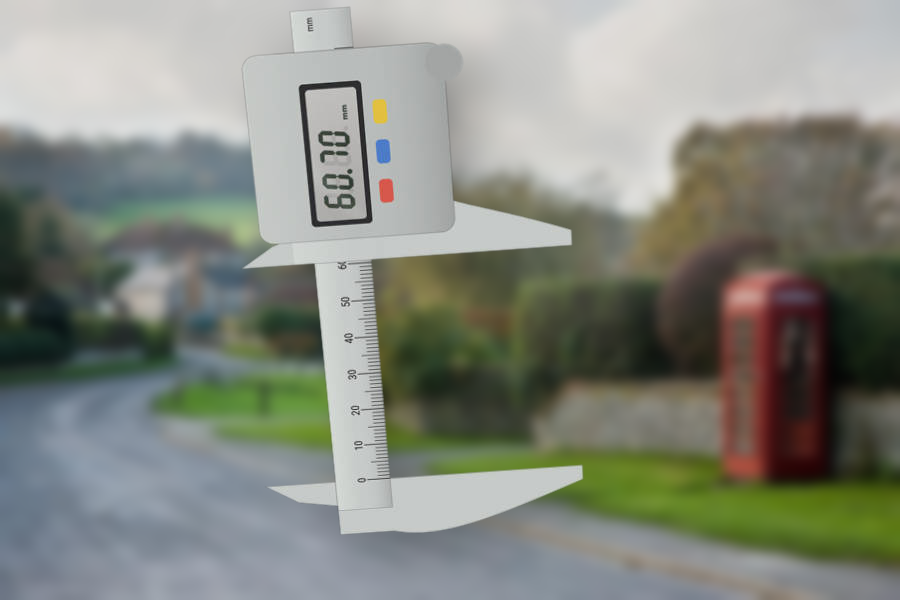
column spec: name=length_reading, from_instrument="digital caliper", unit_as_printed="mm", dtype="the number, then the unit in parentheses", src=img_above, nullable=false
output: 60.70 (mm)
